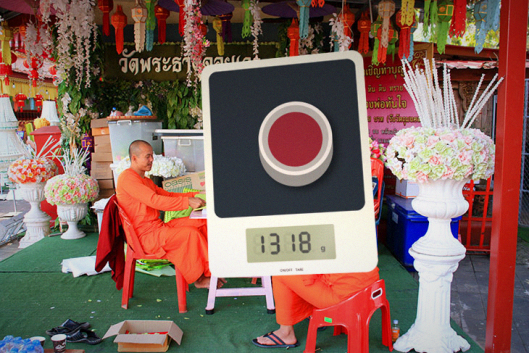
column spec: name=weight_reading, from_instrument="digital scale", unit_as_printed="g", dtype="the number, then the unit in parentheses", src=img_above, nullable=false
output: 1318 (g)
